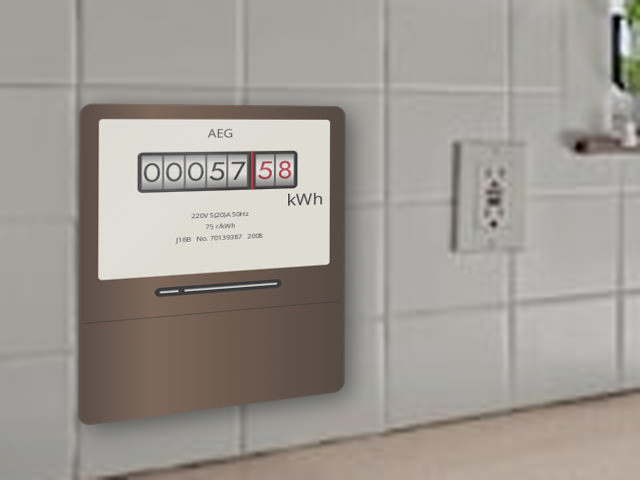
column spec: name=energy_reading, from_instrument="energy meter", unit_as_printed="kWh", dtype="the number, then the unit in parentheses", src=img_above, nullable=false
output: 57.58 (kWh)
